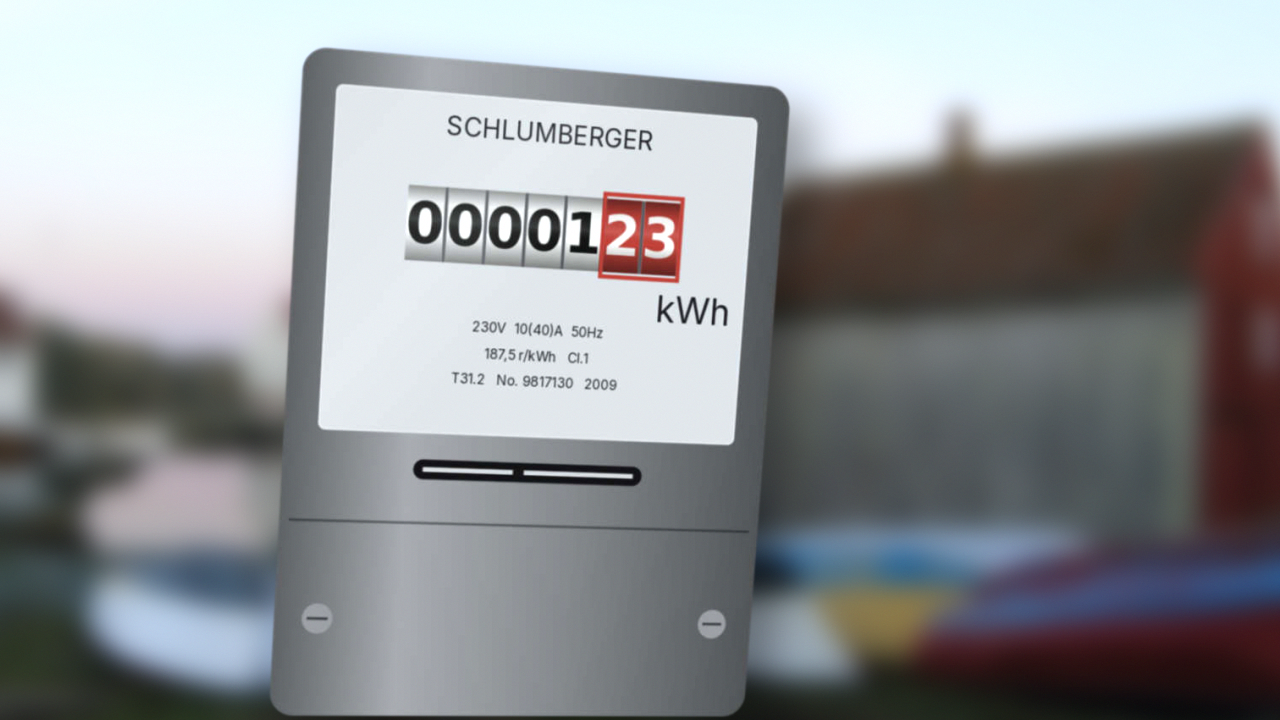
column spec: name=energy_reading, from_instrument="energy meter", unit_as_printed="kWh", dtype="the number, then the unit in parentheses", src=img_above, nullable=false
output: 1.23 (kWh)
